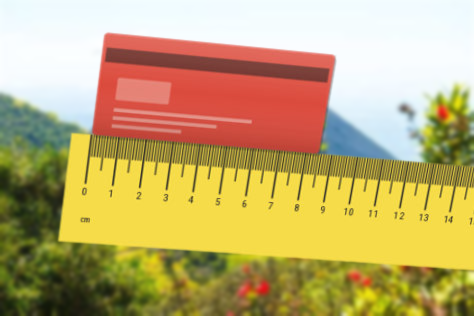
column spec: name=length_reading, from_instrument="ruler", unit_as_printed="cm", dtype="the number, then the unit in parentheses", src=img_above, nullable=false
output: 8.5 (cm)
